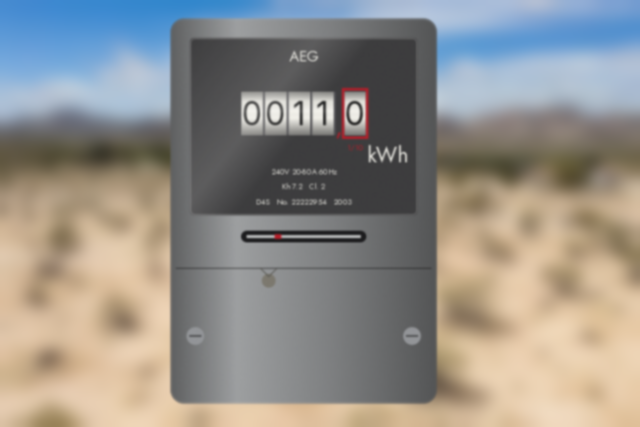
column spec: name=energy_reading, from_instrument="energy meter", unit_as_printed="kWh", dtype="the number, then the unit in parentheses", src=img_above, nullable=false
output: 11.0 (kWh)
